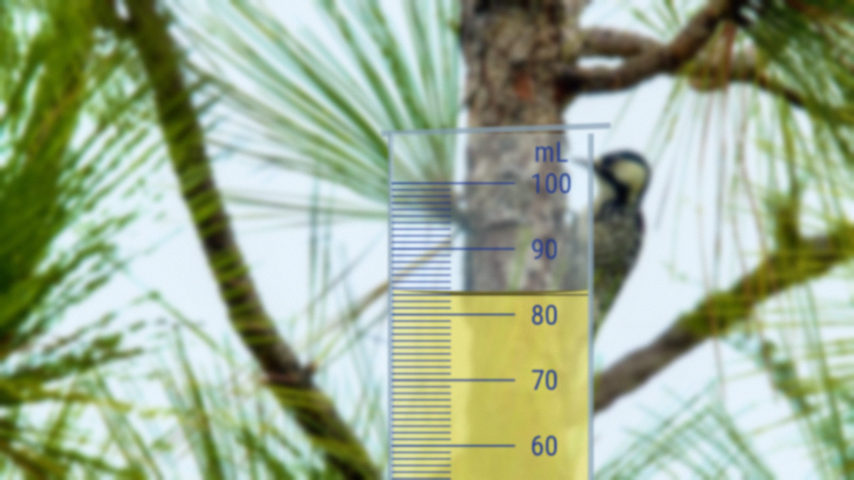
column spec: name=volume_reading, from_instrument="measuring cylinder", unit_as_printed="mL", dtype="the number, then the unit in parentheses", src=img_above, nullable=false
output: 83 (mL)
